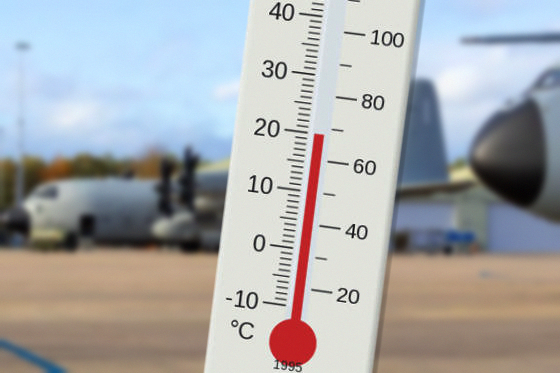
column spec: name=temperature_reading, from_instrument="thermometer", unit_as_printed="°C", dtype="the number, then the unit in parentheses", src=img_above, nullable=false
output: 20 (°C)
